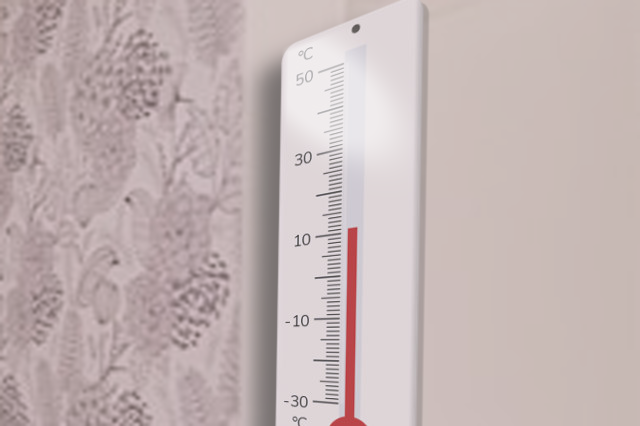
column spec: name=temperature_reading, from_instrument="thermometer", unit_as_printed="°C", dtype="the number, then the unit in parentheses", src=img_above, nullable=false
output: 11 (°C)
